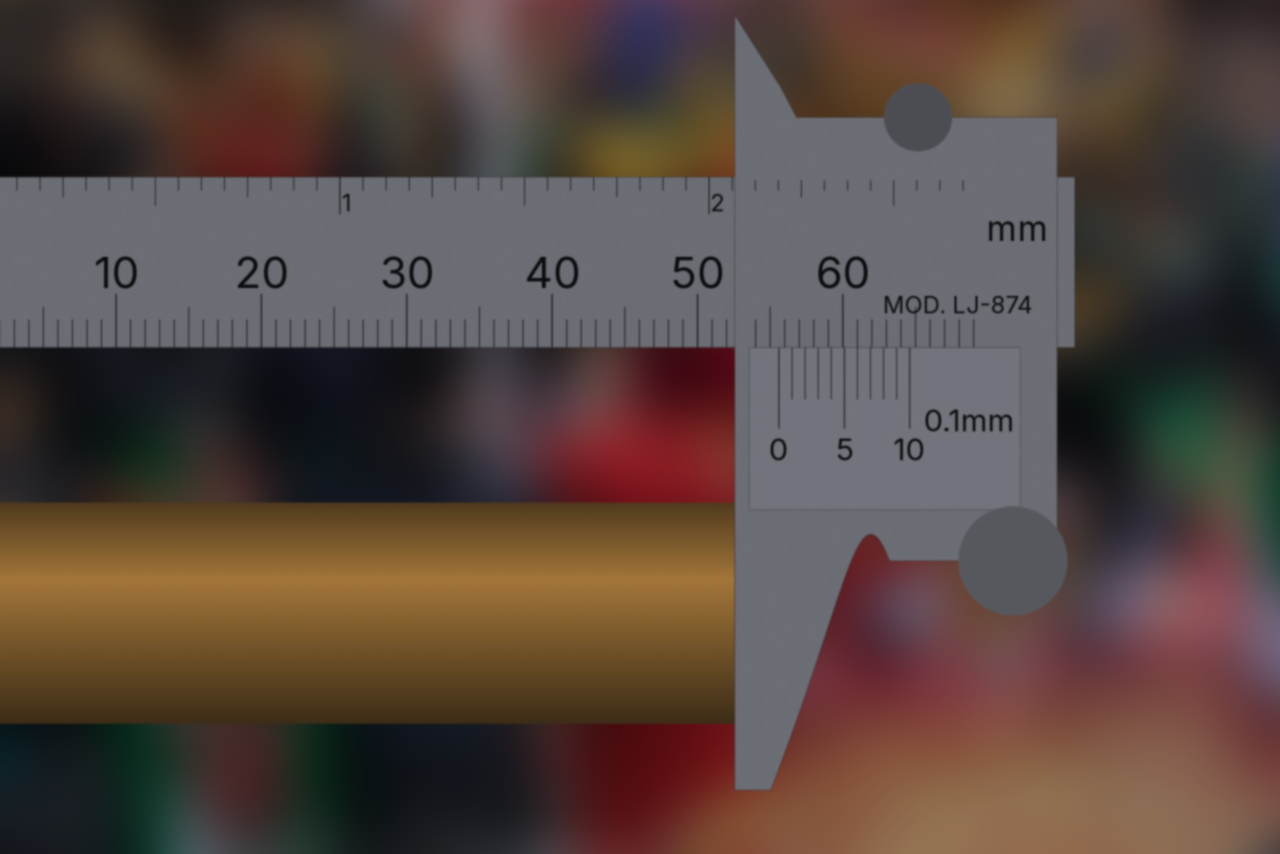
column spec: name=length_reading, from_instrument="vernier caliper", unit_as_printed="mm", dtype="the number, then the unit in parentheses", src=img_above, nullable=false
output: 55.6 (mm)
